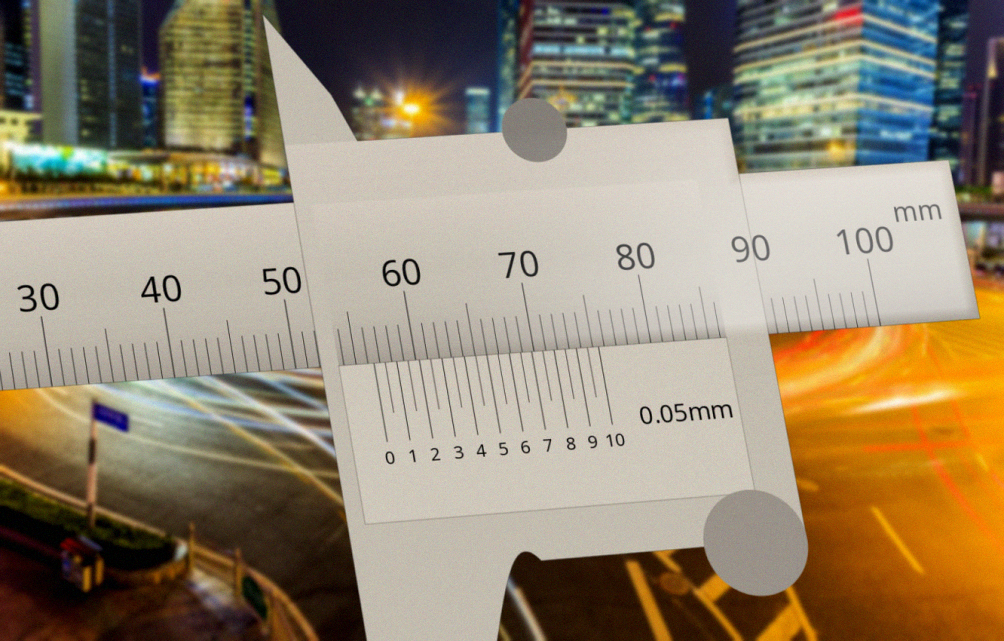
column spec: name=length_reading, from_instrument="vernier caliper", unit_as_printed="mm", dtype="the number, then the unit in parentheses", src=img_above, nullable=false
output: 56.5 (mm)
